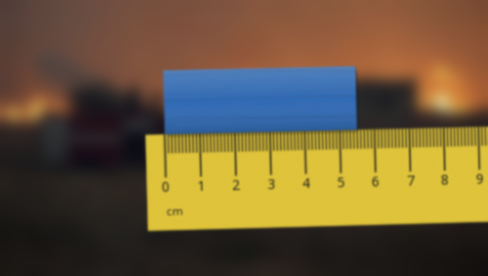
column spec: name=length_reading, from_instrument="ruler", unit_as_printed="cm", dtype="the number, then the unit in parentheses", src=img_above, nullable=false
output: 5.5 (cm)
